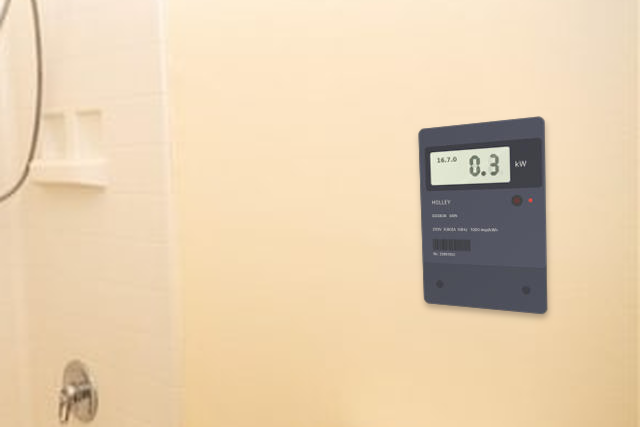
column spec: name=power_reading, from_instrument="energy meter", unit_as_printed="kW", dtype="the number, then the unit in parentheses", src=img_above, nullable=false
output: 0.3 (kW)
